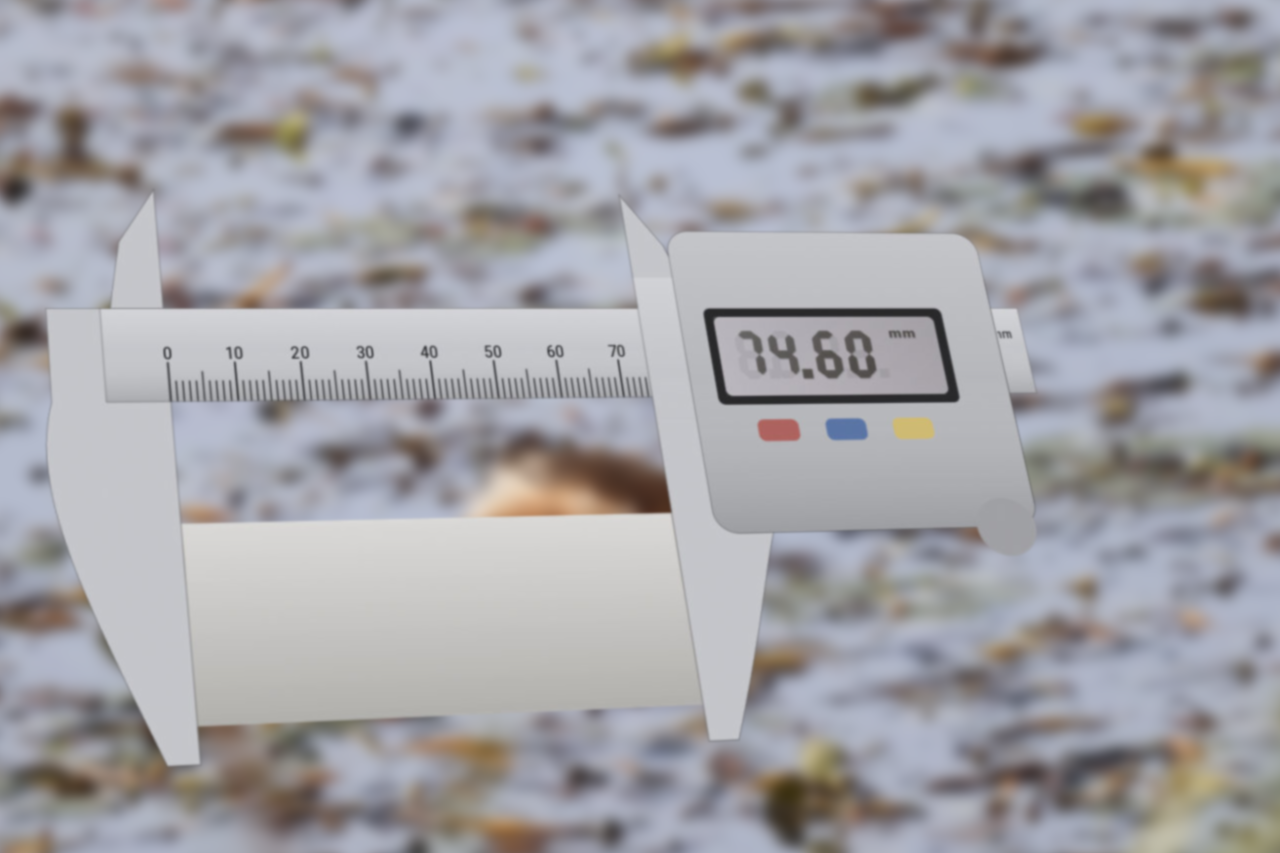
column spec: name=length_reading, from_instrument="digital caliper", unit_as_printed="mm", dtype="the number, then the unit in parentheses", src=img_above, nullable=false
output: 74.60 (mm)
